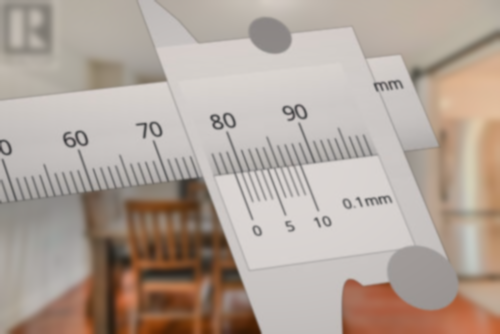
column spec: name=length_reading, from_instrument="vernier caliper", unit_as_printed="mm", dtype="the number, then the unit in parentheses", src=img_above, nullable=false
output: 79.0 (mm)
